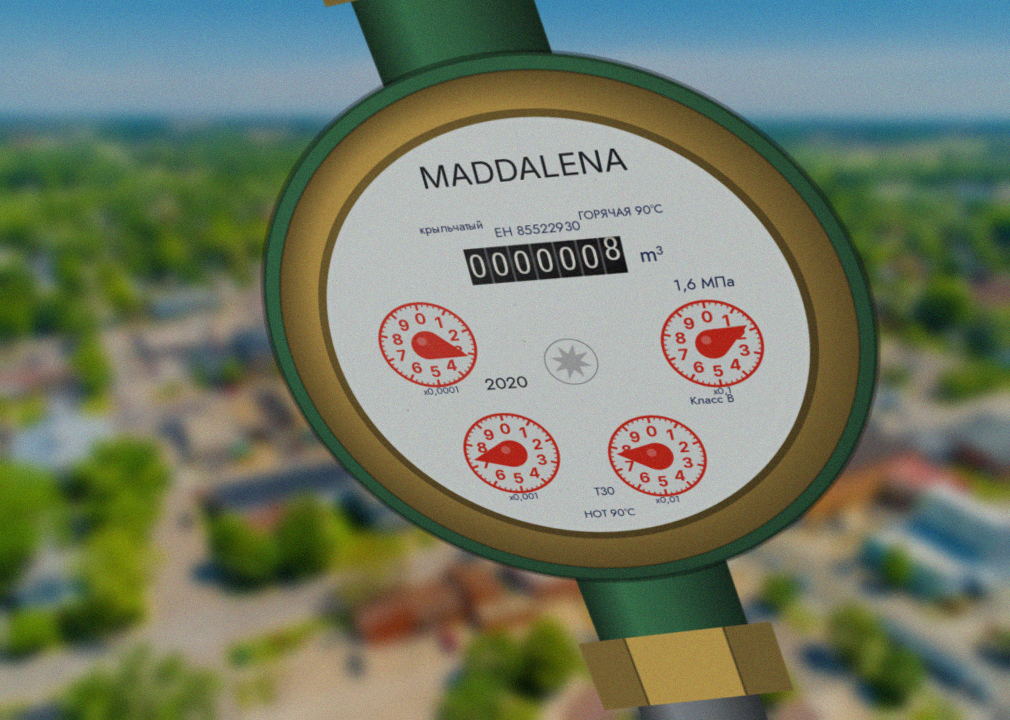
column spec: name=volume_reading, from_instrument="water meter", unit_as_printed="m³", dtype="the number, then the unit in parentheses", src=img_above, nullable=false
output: 8.1773 (m³)
